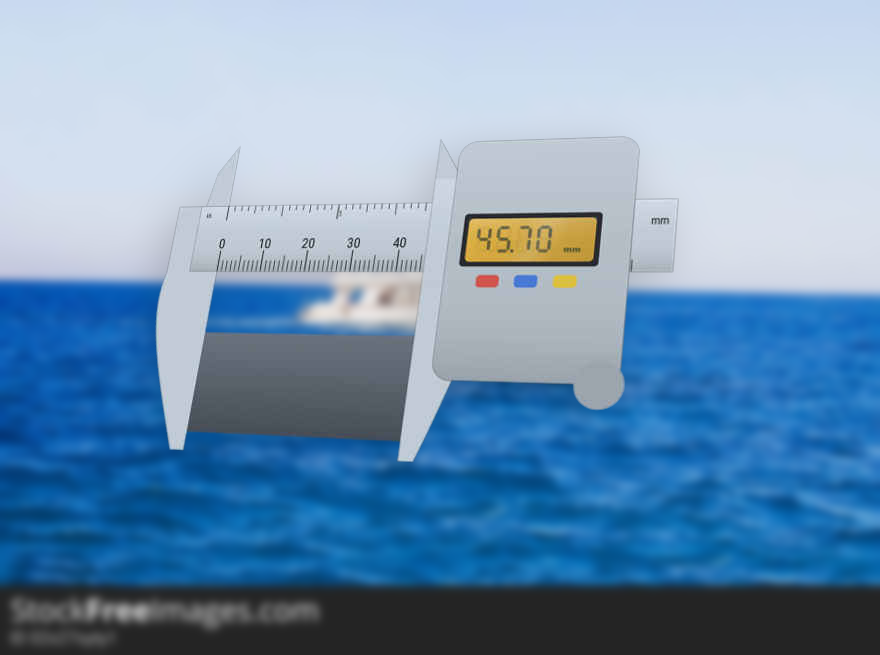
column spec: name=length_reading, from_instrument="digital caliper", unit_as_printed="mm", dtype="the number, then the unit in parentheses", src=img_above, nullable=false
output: 45.70 (mm)
